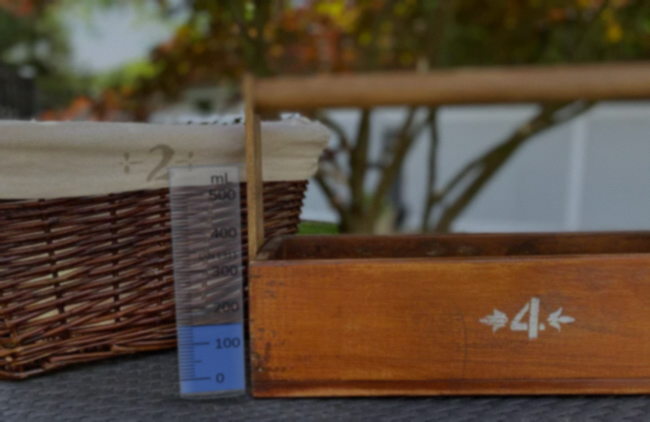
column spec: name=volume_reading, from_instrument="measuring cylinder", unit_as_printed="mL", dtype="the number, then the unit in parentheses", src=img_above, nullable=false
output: 150 (mL)
